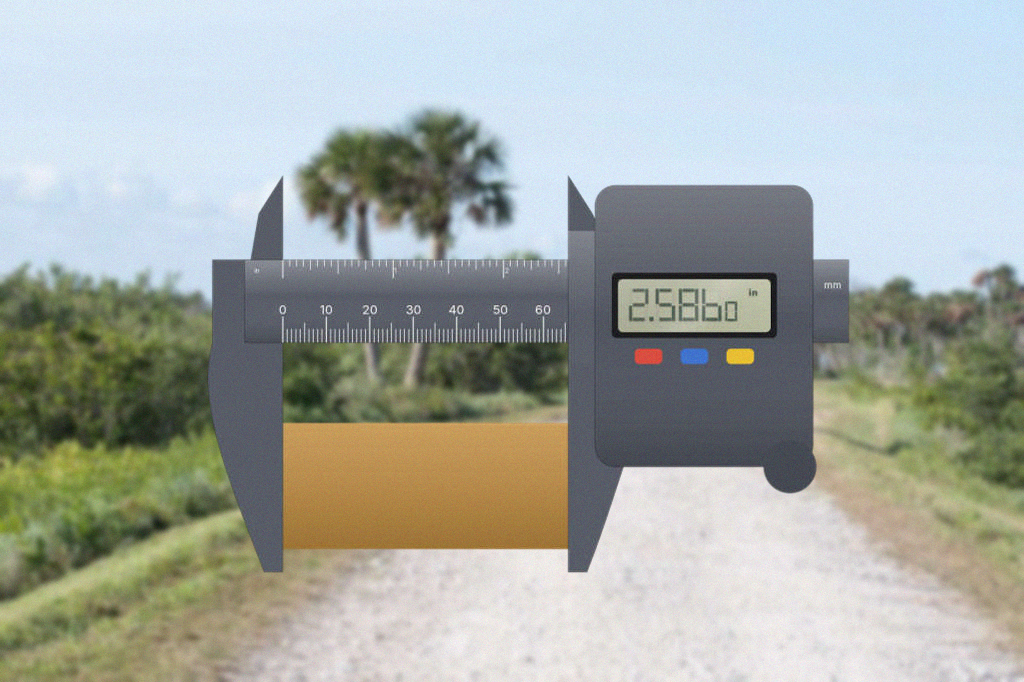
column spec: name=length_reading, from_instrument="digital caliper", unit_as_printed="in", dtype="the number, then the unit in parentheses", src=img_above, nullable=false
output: 2.5860 (in)
